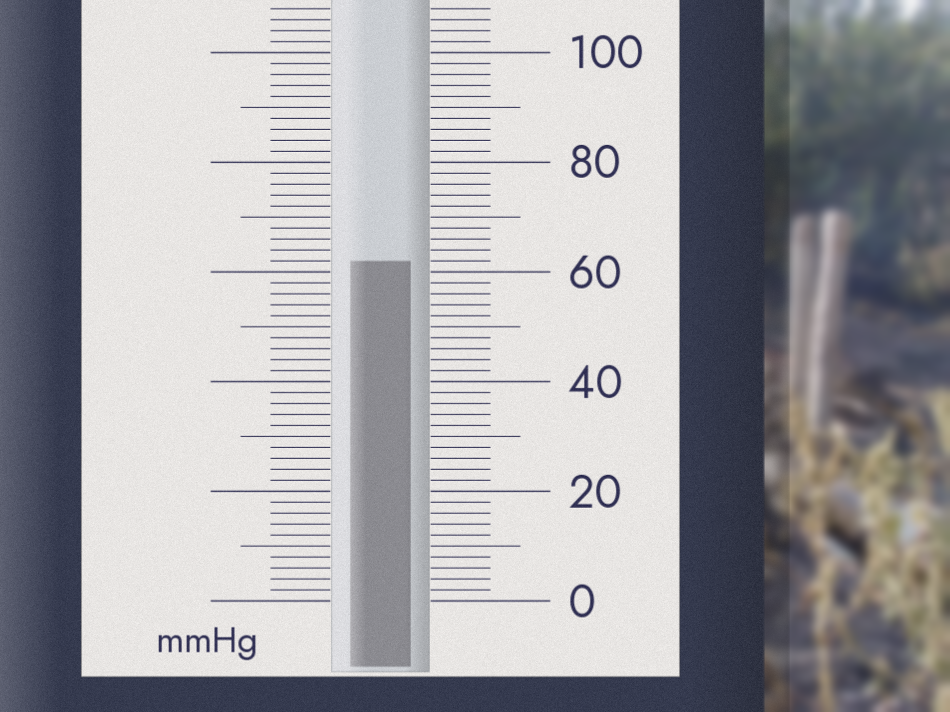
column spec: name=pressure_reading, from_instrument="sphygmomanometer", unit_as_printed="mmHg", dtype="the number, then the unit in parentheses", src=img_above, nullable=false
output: 62 (mmHg)
